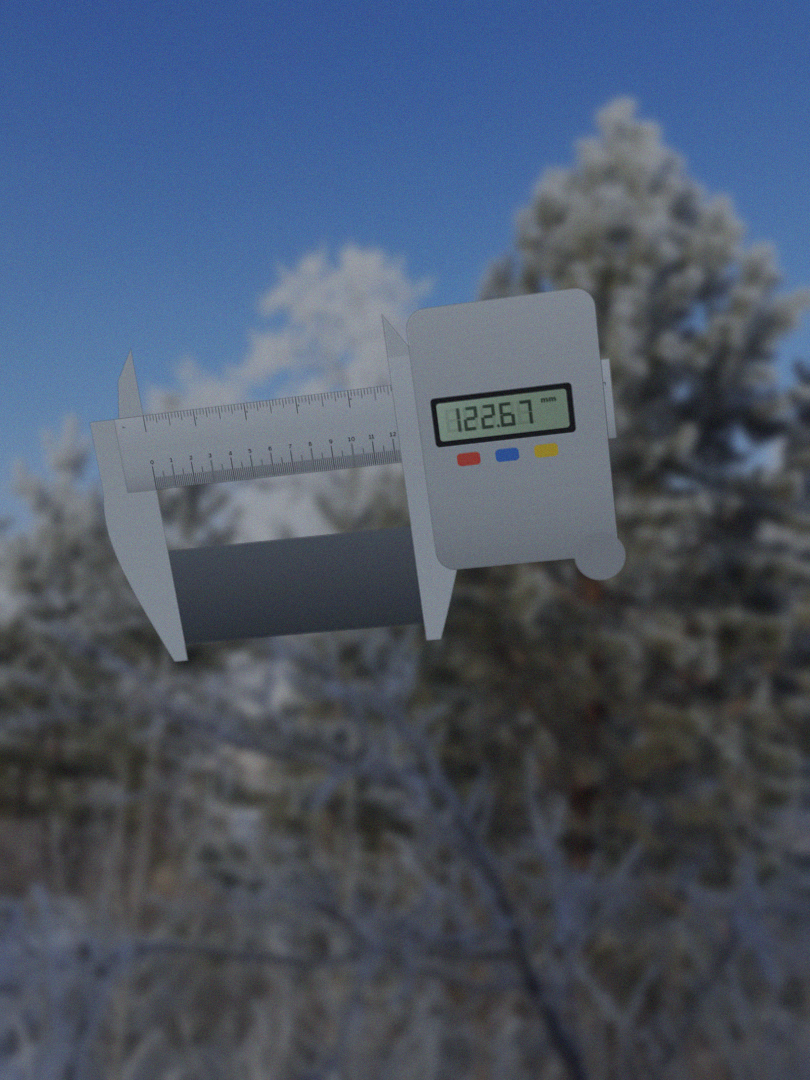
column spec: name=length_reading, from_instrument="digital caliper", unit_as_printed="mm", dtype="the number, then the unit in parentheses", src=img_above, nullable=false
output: 122.67 (mm)
